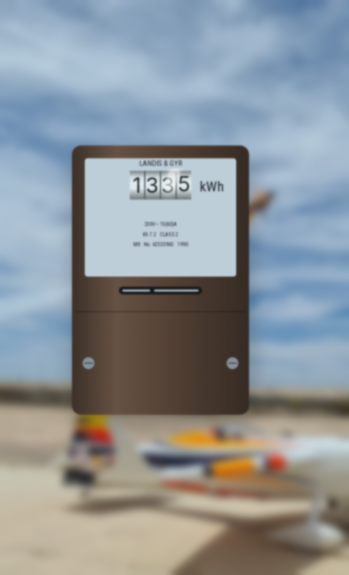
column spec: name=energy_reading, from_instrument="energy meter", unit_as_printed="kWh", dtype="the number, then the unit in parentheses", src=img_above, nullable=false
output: 1335 (kWh)
